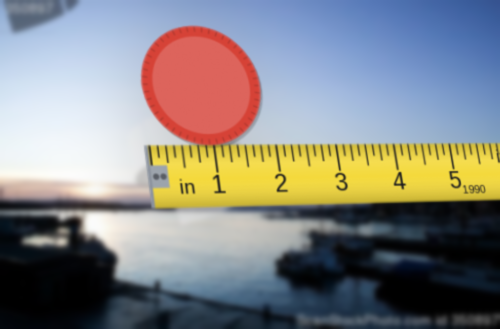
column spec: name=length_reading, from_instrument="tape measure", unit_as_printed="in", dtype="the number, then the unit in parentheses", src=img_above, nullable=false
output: 1.875 (in)
